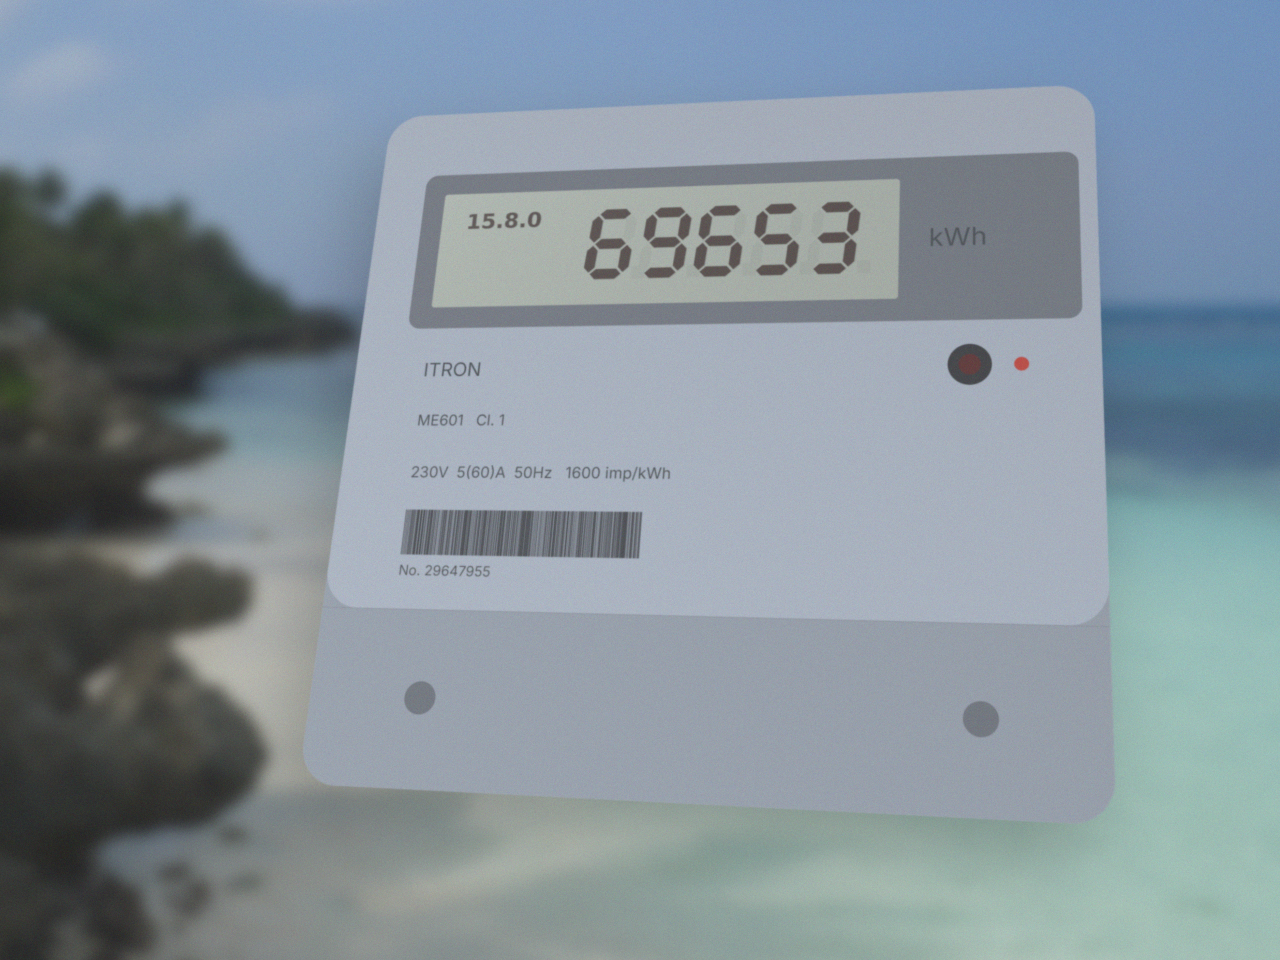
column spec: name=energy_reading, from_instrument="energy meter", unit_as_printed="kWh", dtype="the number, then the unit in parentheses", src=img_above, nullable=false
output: 69653 (kWh)
